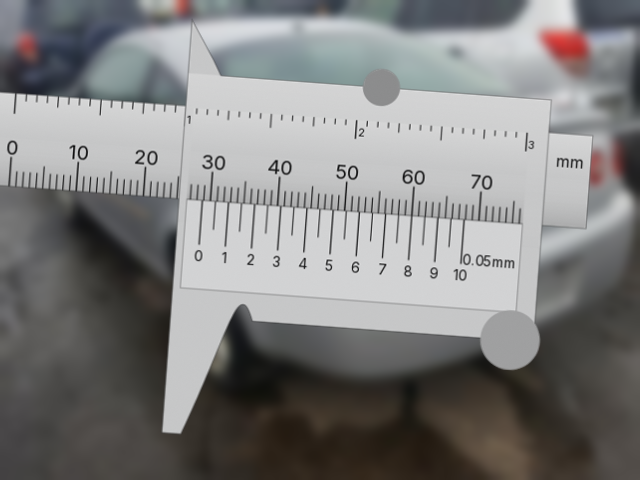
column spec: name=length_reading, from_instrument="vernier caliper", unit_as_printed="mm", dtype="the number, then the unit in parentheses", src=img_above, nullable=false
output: 28.8 (mm)
